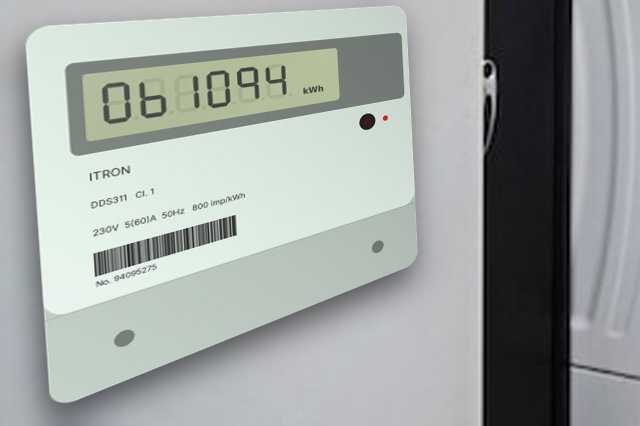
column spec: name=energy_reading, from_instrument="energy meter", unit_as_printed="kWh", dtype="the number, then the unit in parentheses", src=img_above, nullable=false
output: 61094 (kWh)
